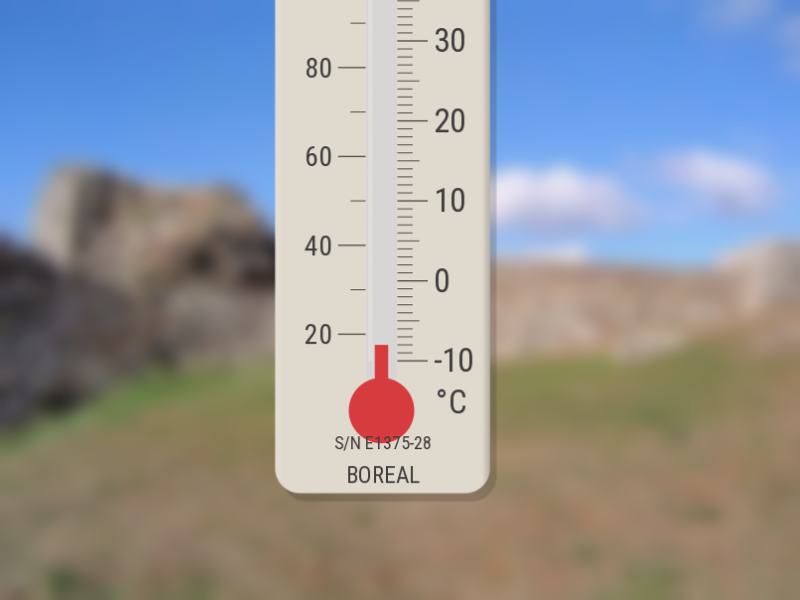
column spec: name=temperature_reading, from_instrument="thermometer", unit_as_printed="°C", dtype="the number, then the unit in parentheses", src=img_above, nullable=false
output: -8 (°C)
